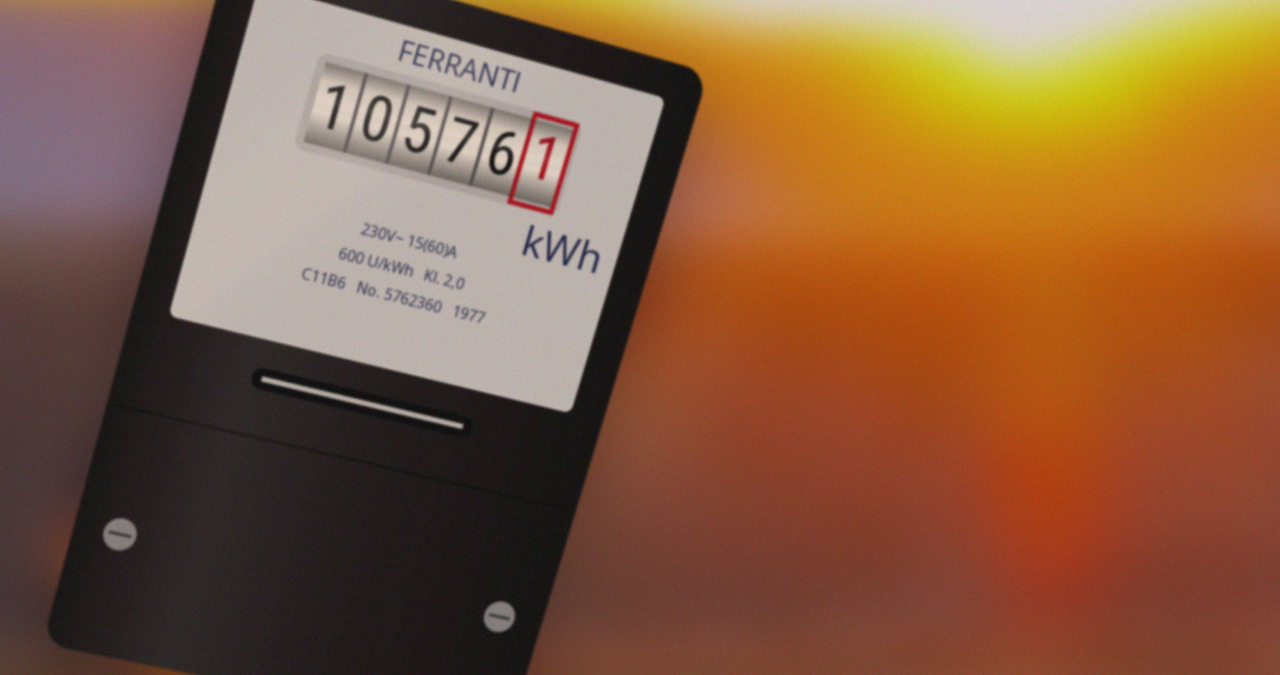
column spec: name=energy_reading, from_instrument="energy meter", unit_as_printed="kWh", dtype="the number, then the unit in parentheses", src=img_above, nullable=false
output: 10576.1 (kWh)
